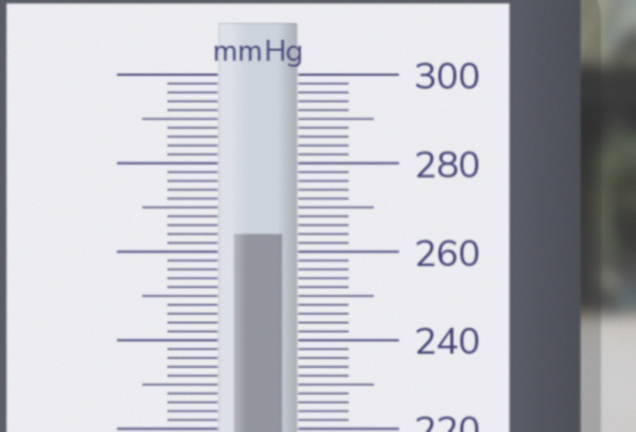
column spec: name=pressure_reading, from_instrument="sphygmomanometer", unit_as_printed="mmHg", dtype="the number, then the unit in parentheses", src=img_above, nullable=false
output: 264 (mmHg)
